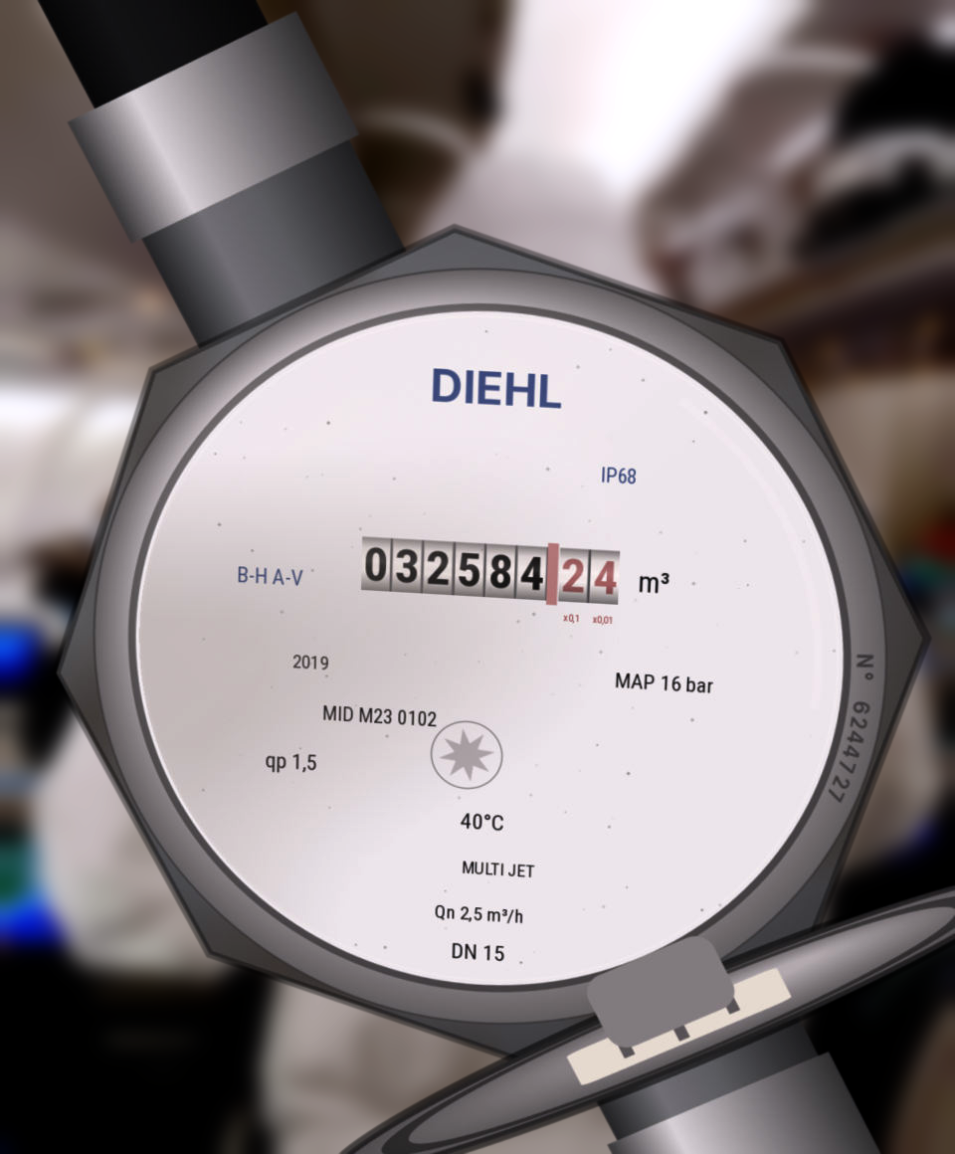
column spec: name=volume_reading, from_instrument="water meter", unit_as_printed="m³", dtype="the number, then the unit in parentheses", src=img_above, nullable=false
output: 32584.24 (m³)
